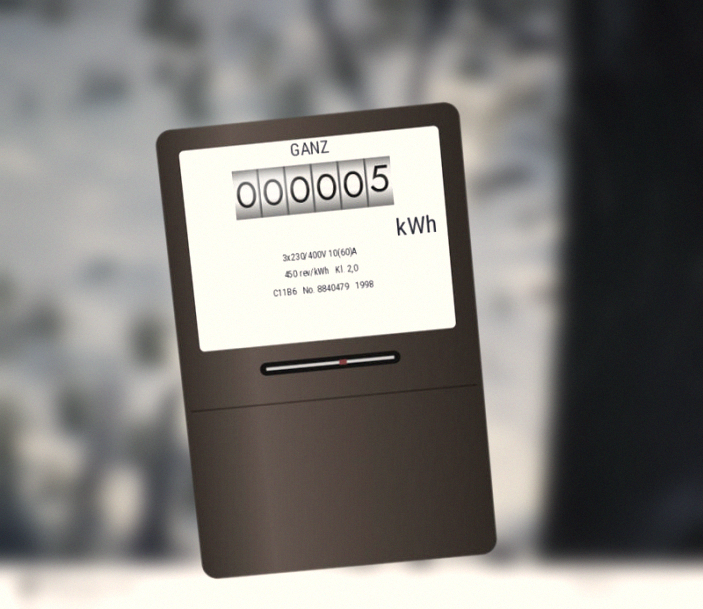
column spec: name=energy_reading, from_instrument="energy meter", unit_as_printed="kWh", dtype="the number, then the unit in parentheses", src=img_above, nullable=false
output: 5 (kWh)
